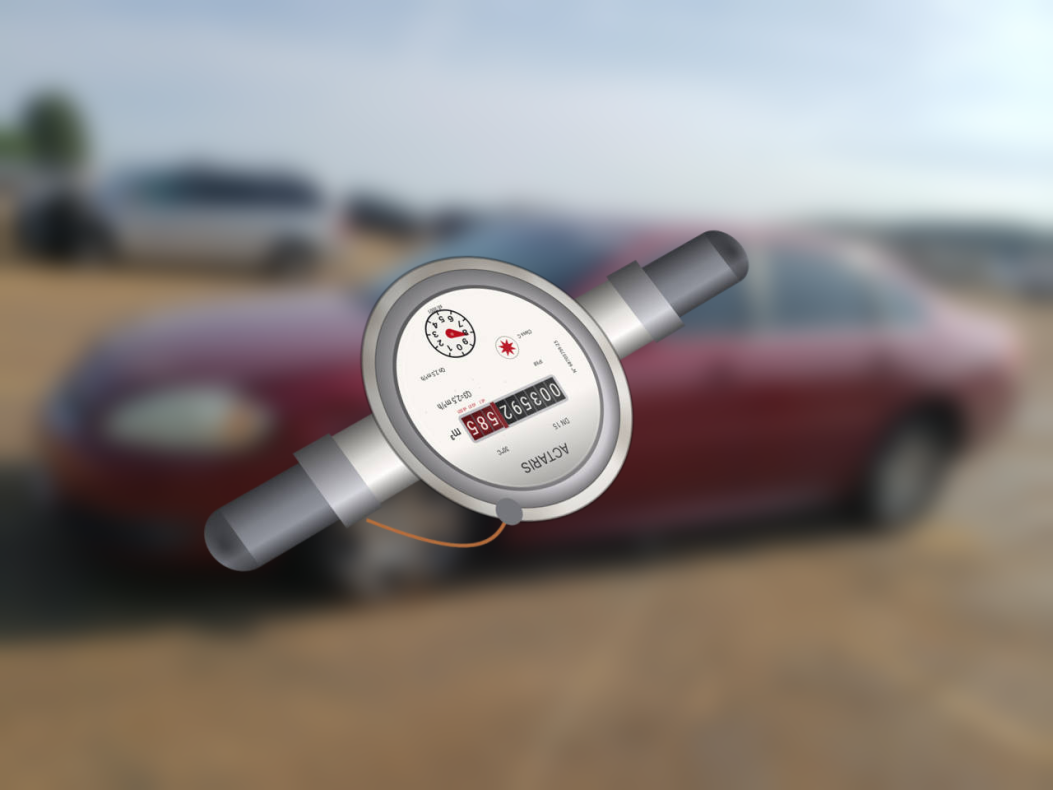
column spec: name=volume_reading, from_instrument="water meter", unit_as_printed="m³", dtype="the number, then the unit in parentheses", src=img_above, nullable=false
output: 3592.5858 (m³)
